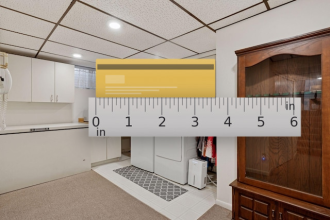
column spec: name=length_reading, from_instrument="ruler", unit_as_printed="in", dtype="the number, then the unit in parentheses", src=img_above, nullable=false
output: 3.625 (in)
